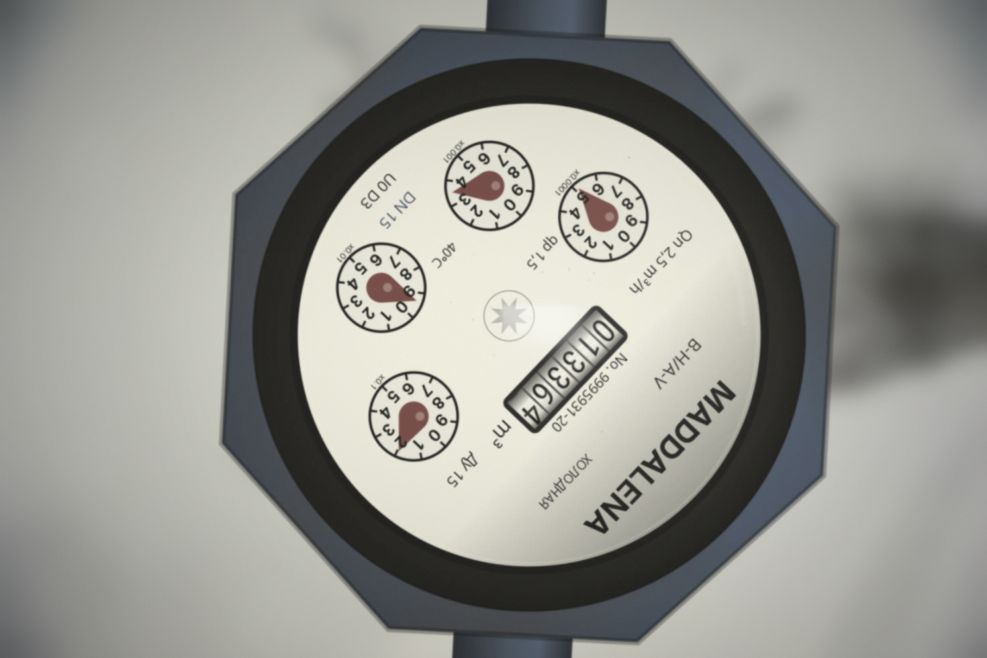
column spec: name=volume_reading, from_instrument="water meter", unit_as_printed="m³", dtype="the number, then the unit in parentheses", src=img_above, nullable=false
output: 13364.1935 (m³)
